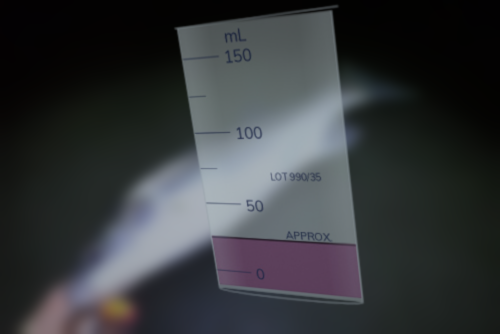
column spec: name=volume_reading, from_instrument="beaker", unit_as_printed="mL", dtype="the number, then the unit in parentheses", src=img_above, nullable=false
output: 25 (mL)
